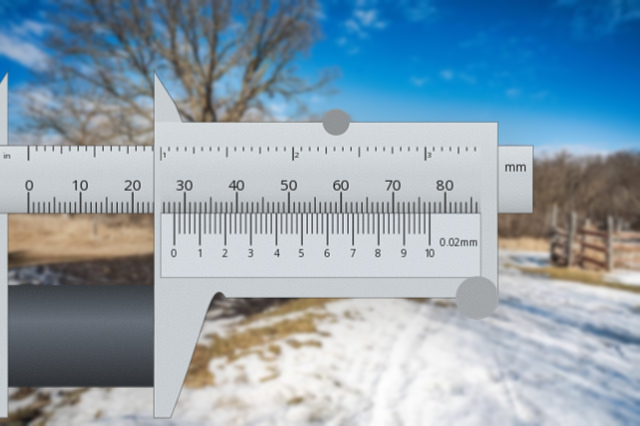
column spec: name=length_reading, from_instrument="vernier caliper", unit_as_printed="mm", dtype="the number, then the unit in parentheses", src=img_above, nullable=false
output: 28.0 (mm)
